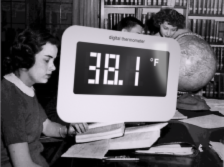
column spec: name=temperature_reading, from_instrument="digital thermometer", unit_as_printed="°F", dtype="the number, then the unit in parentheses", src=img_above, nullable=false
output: 38.1 (°F)
